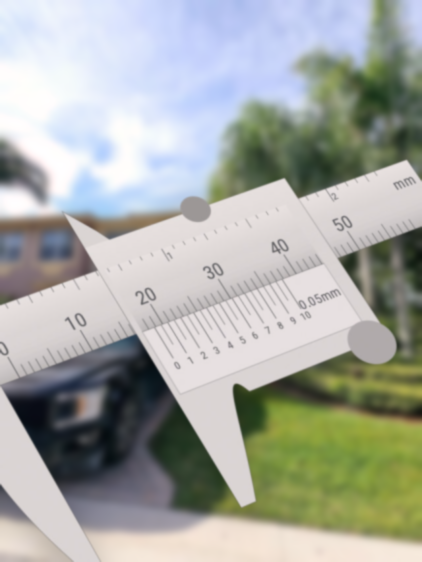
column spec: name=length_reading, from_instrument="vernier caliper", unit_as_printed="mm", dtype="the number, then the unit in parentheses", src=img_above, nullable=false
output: 18.8 (mm)
